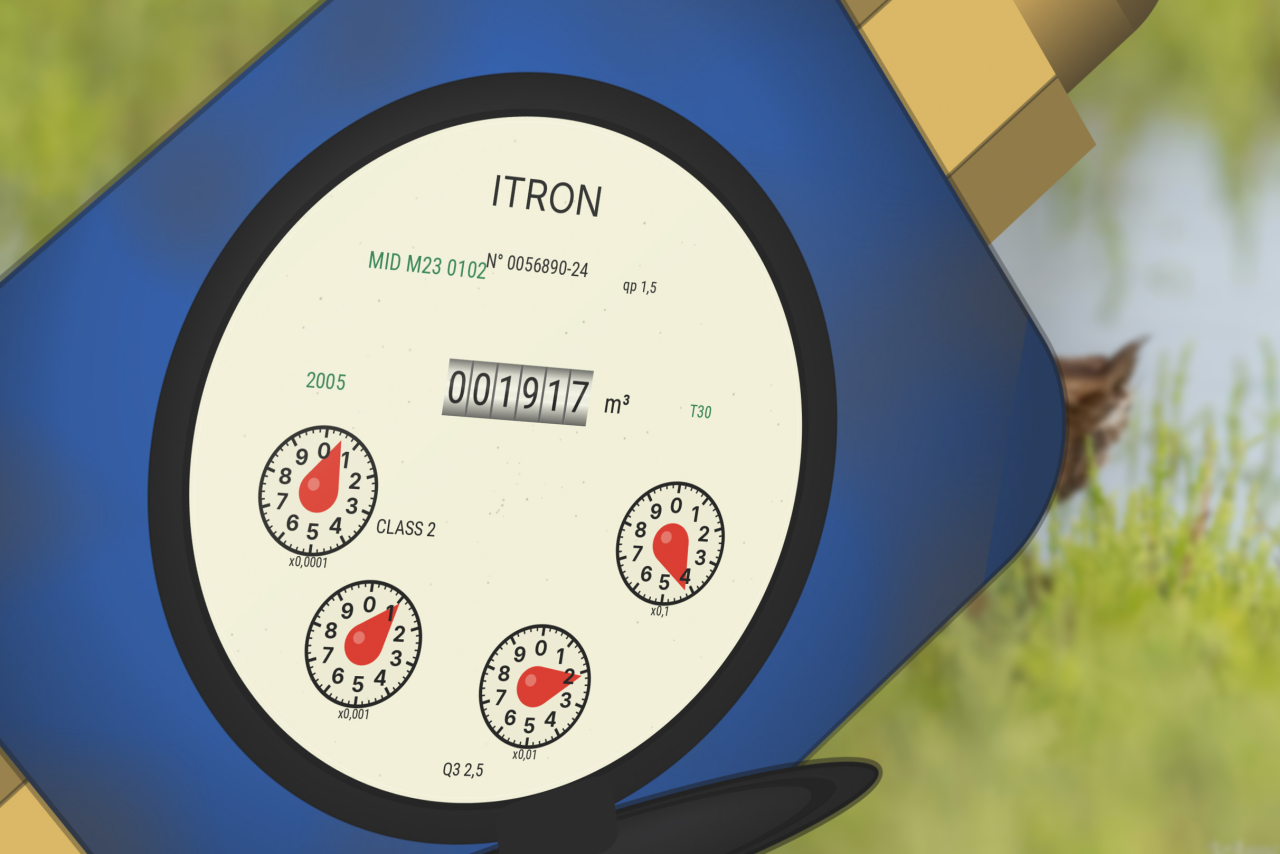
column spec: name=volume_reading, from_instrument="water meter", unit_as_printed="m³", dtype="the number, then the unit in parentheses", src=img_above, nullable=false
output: 1917.4210 (m³)
